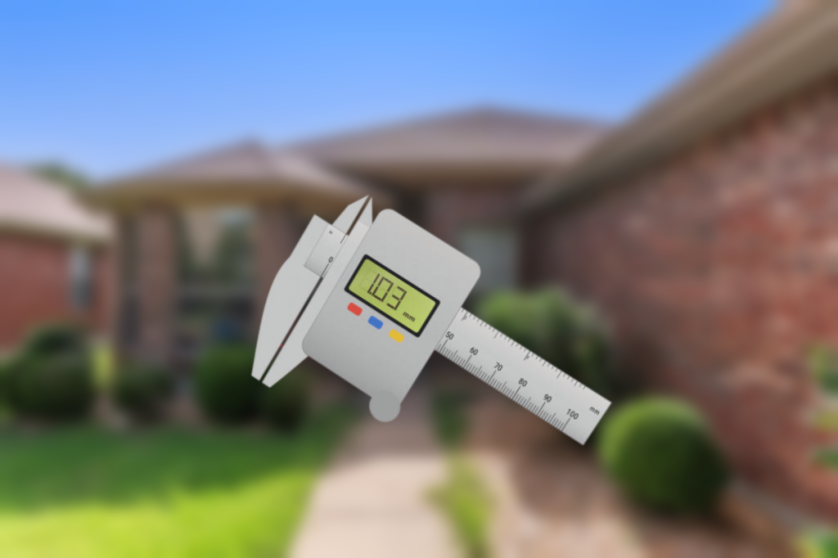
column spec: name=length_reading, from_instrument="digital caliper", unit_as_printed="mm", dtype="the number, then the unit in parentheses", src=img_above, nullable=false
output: 1.03 (mm)
